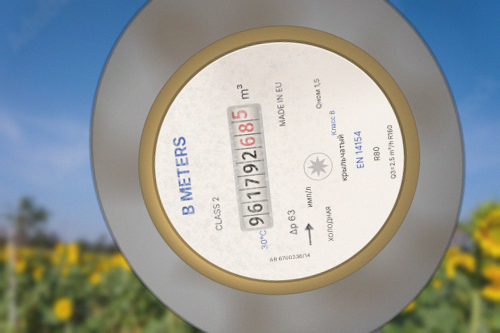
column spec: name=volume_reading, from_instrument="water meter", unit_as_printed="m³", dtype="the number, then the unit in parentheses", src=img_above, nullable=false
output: 961792.685 (m³)
